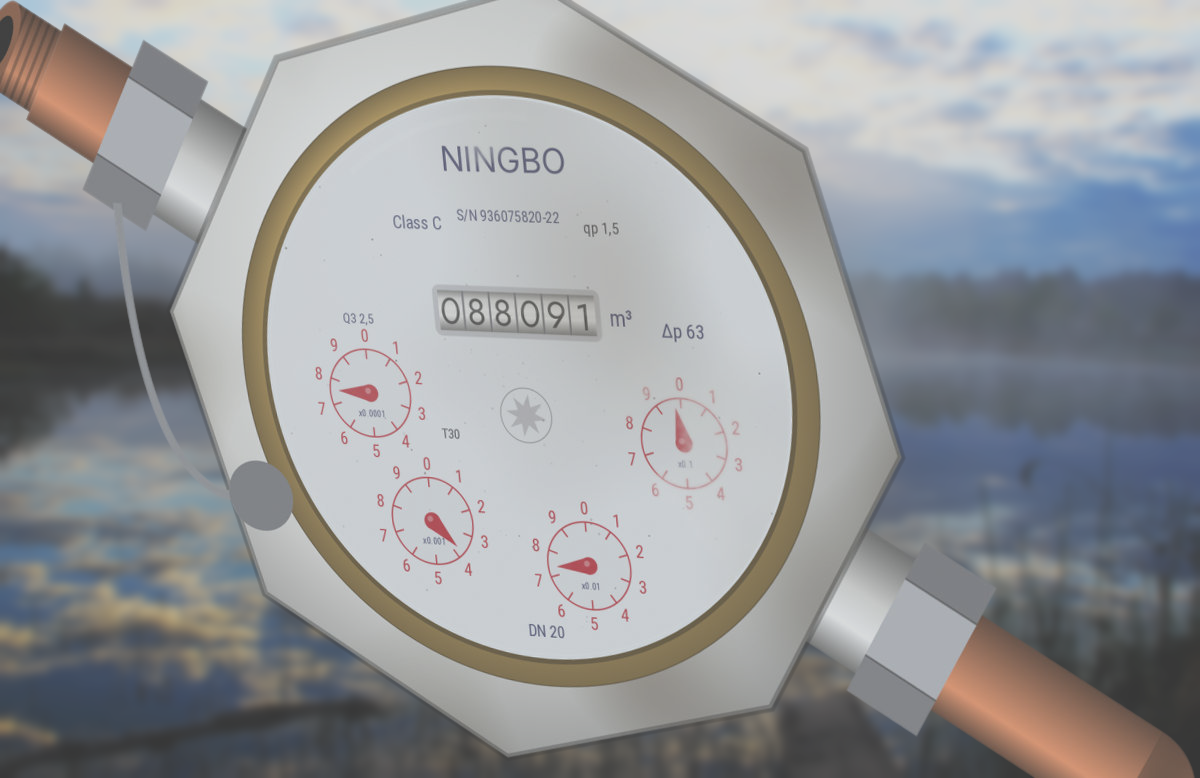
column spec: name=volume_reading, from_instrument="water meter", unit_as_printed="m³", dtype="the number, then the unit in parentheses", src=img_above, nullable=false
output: 88090.9737 (m³)
